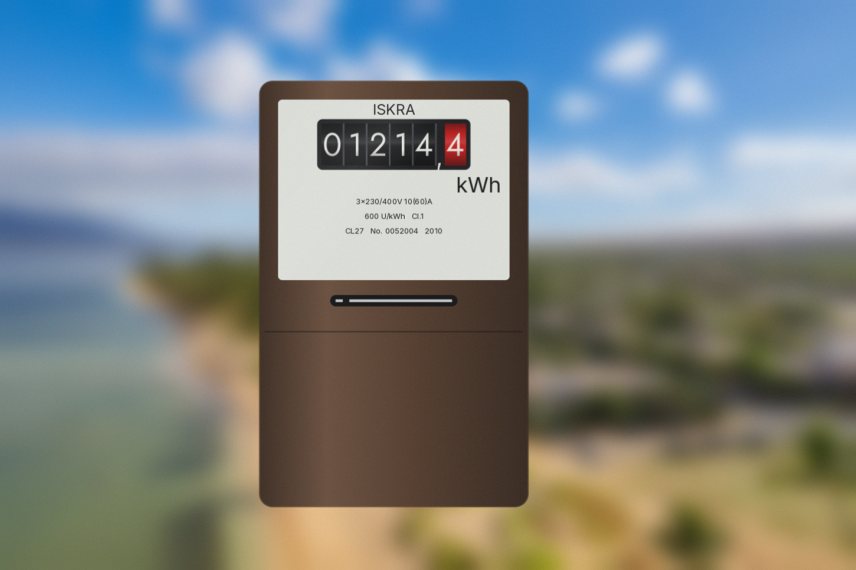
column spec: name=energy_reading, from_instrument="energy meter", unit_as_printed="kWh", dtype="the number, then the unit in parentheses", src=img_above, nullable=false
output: 1214.4 (kWh)
